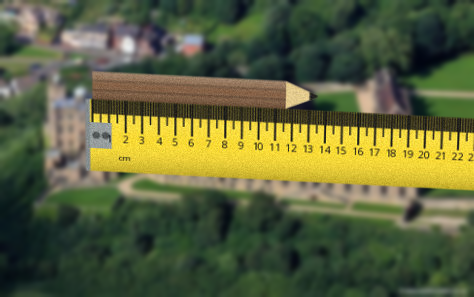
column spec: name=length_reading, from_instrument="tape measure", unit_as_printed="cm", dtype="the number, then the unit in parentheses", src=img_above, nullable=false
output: 13.5 (cm)
